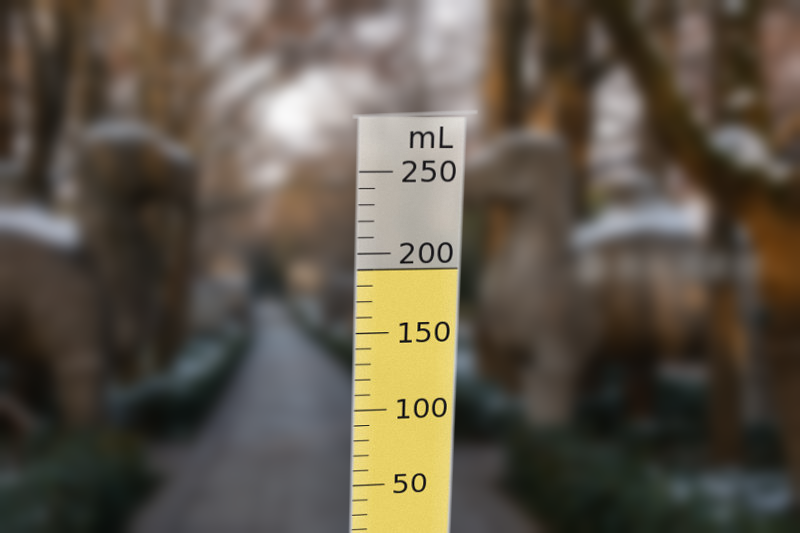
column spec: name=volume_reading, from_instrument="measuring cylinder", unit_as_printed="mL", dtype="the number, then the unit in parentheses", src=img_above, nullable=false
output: 190 (mL)
